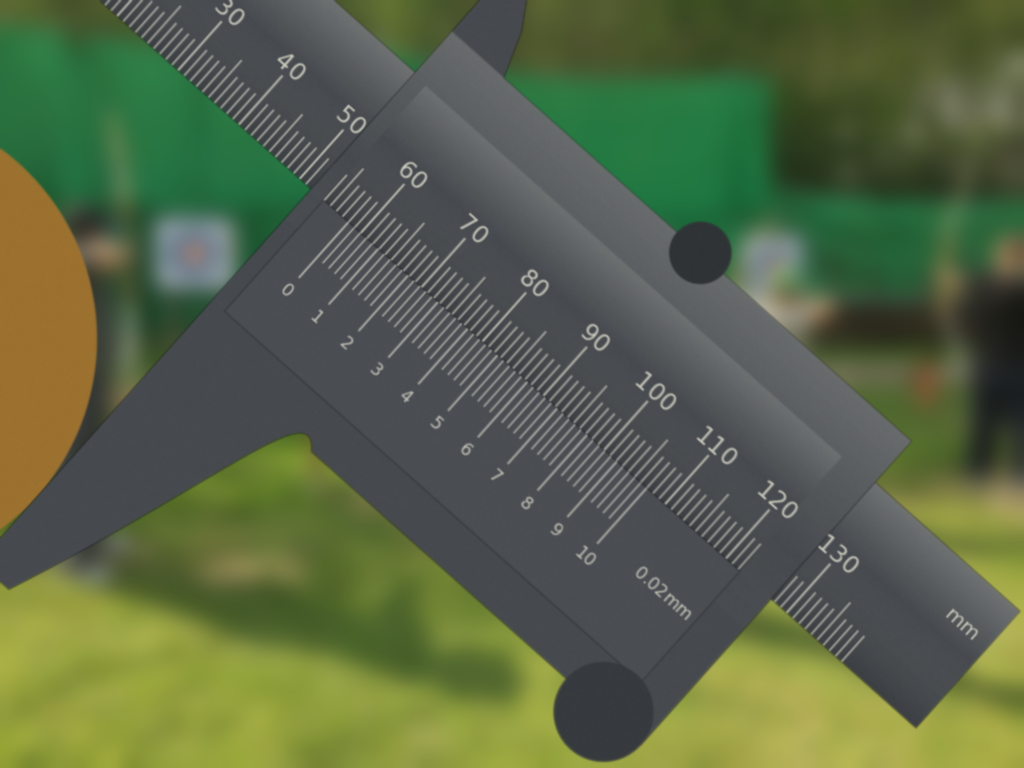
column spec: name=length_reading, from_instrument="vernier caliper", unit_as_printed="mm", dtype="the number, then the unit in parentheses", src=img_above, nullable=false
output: 58.0 (mm)
